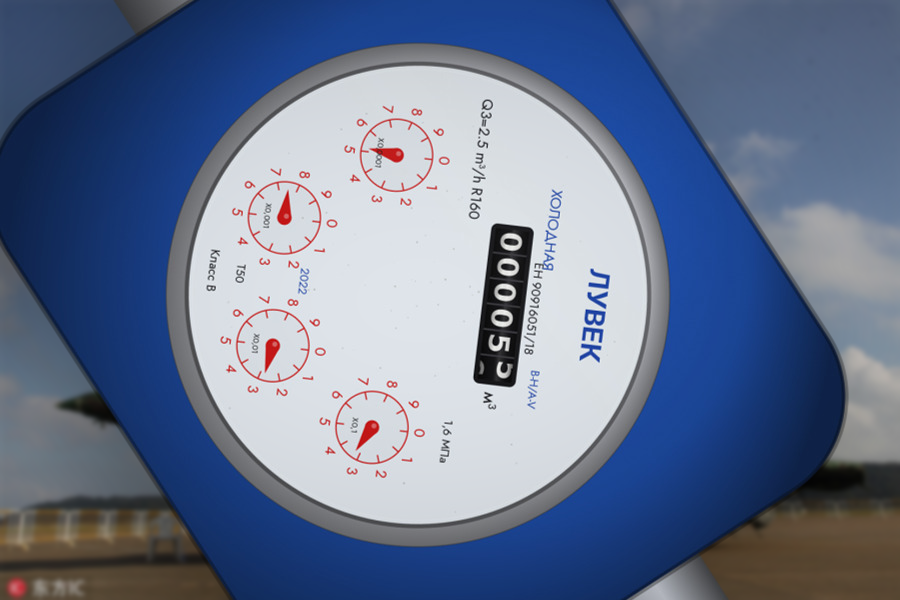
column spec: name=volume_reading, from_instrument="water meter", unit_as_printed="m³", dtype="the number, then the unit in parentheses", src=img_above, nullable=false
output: 55.3275 (m³)
